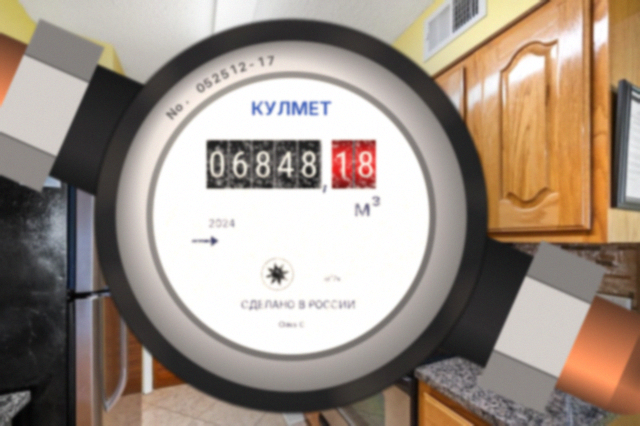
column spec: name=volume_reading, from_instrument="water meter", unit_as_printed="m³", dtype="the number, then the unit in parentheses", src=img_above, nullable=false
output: 6848.18 (m³)
